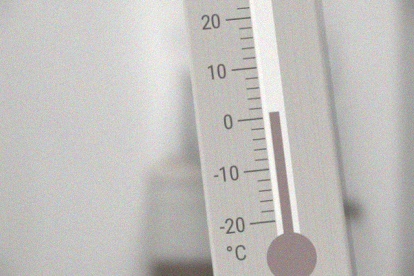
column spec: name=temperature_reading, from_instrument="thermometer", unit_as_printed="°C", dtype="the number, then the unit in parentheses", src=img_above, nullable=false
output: 1 (°C)
